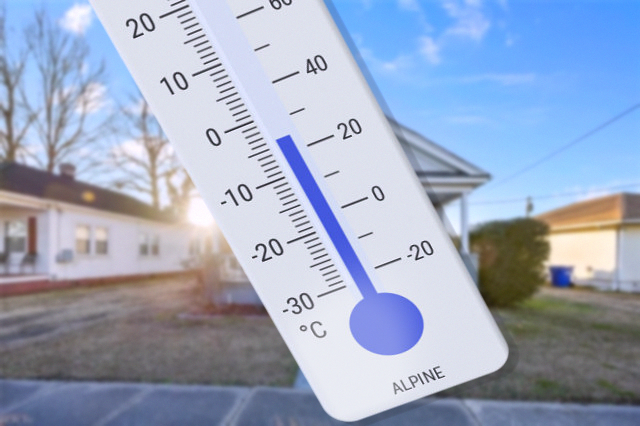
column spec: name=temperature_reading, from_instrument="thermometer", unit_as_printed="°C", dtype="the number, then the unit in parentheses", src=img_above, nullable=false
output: -4 (°C)
